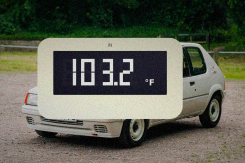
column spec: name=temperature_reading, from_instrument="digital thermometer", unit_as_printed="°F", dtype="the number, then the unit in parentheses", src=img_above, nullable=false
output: 103.2 (°F)
